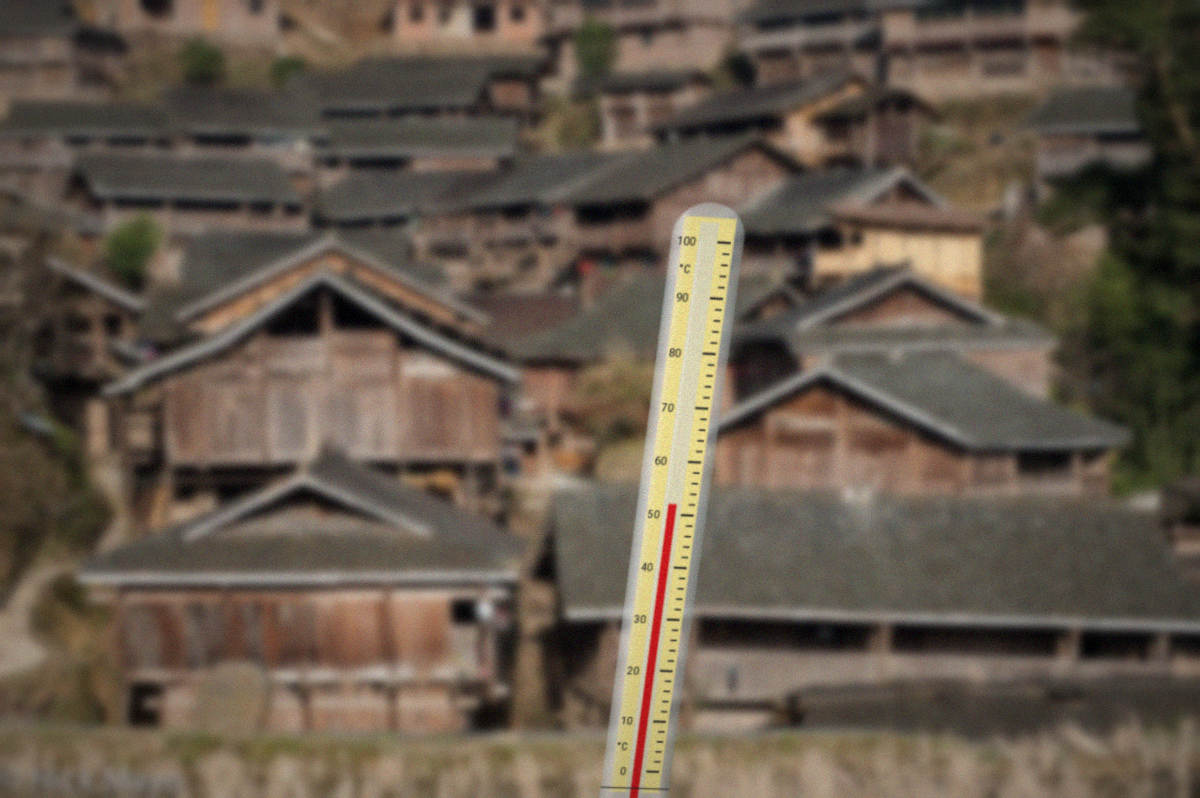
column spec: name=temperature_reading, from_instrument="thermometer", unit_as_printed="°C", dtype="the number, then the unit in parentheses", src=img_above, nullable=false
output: 52 (°C)
